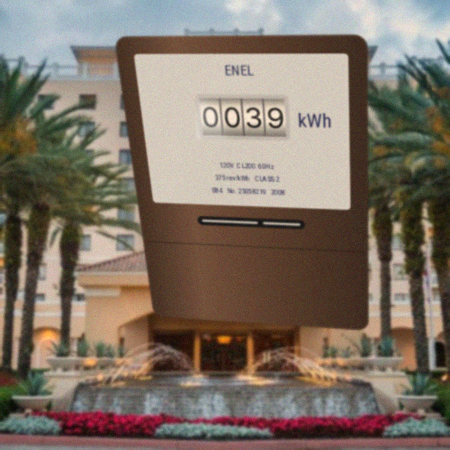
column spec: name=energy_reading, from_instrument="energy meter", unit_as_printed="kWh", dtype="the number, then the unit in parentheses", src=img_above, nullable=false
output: 39 (kWh)
